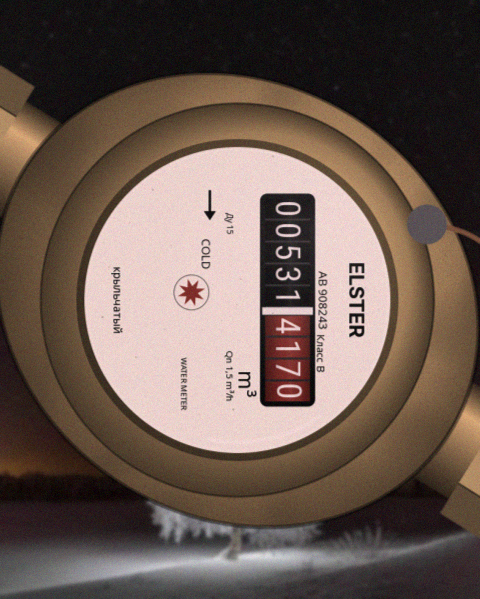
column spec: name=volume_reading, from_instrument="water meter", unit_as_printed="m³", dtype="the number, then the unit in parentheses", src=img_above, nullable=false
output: 531.4170 (m³)
